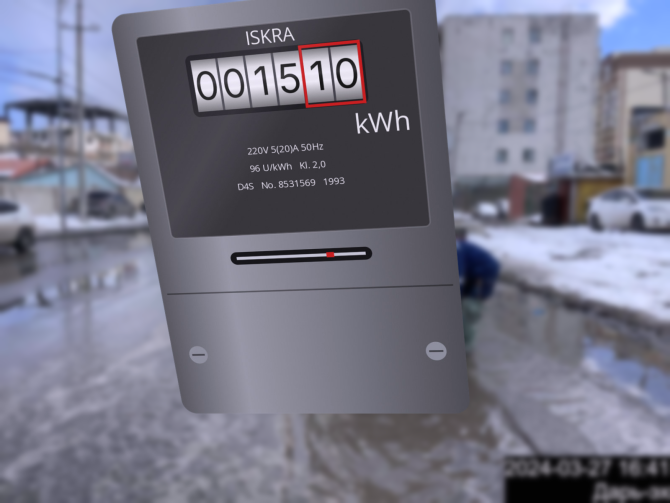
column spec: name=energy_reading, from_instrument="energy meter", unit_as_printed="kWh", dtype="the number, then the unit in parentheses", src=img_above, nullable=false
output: 15.10 (kWh)
